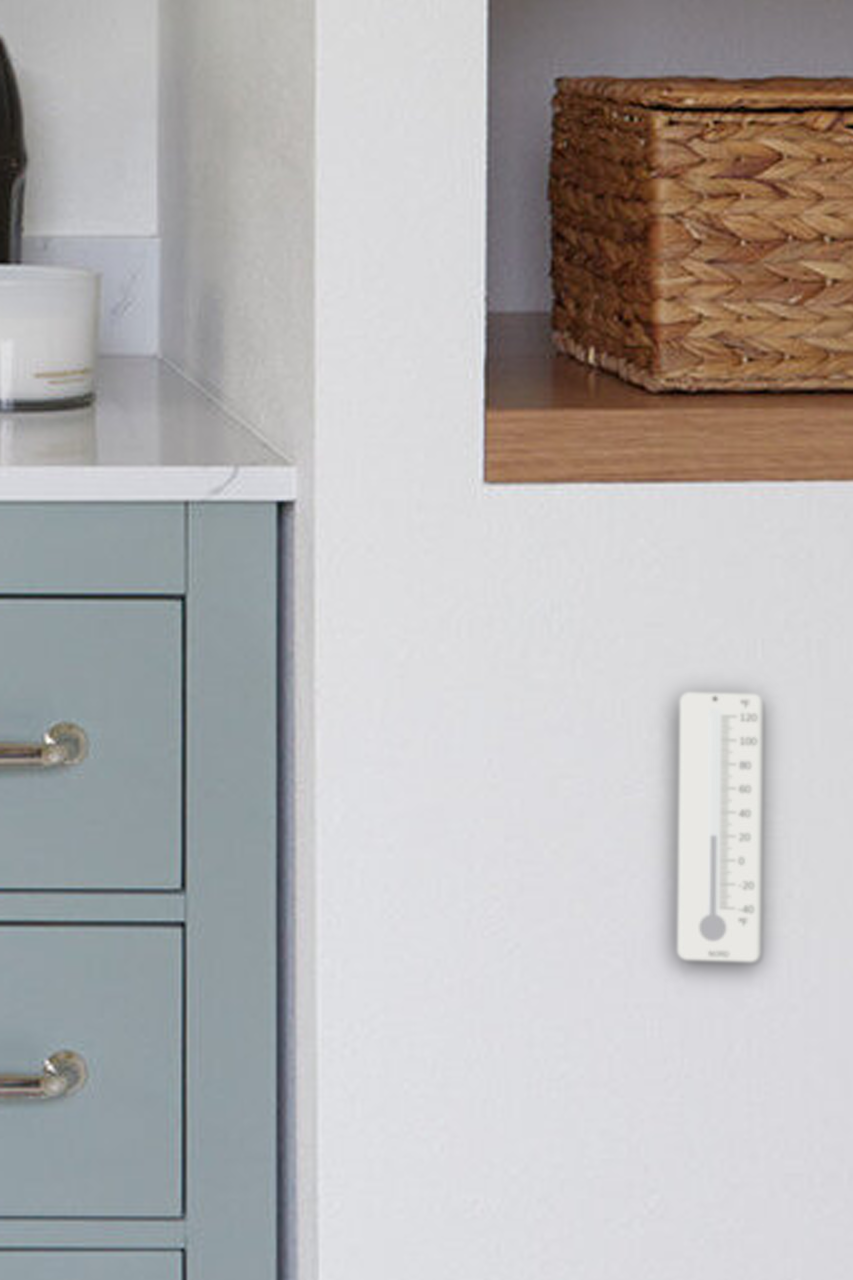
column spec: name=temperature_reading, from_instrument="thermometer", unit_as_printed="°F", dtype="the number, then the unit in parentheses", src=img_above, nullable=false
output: 20 (°F)
